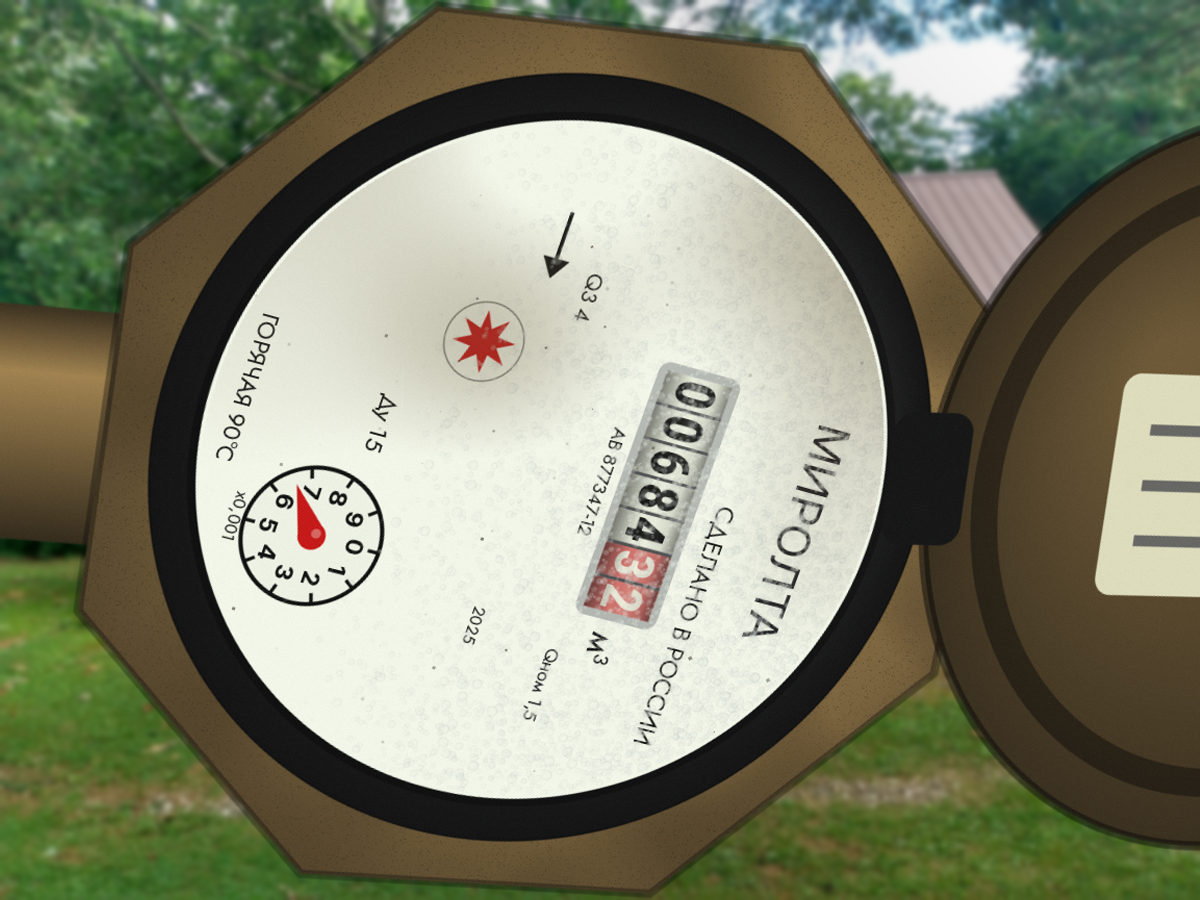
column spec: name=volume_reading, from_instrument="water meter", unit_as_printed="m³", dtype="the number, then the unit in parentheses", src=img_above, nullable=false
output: 684.326 (m³)
